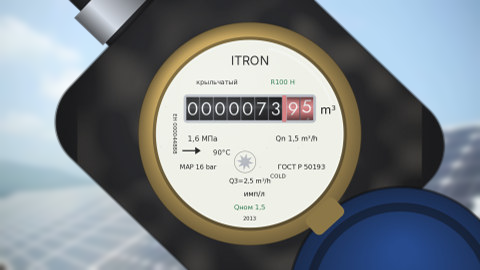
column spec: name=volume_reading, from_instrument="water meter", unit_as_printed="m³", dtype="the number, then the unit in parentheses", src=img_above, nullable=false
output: 73.95 (m³)
